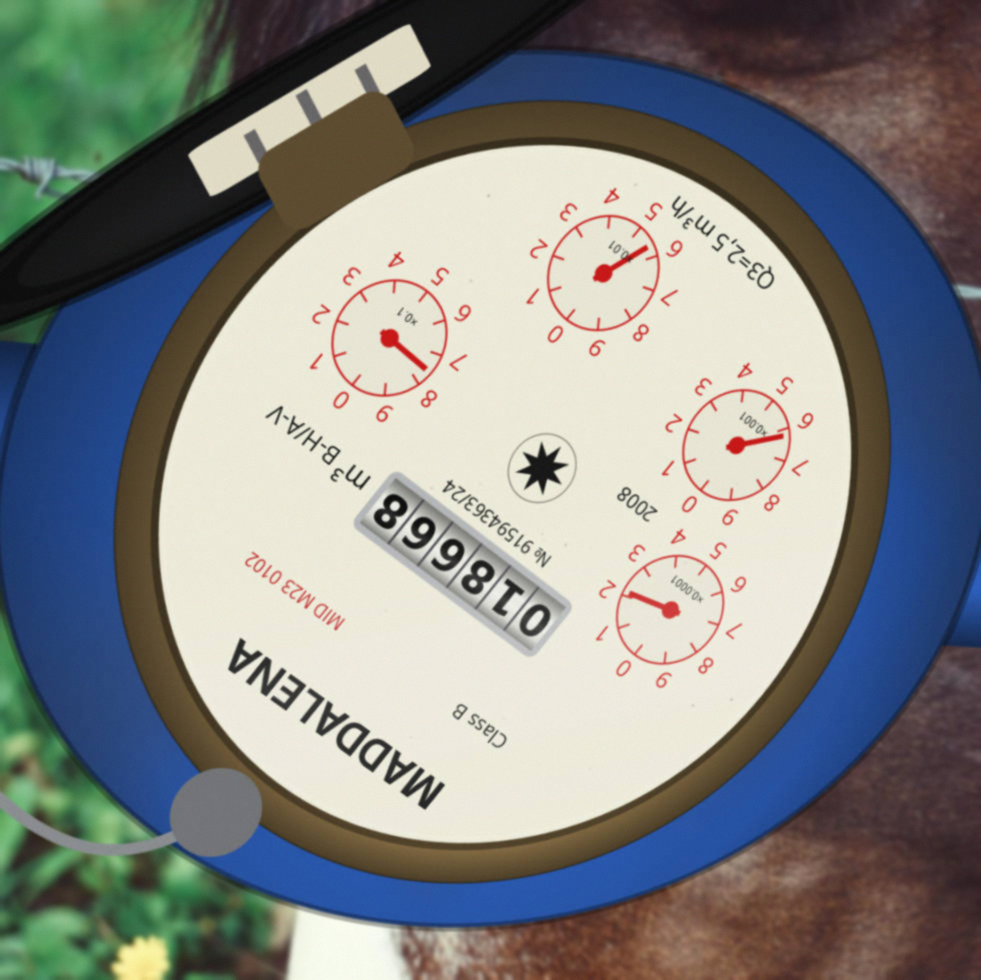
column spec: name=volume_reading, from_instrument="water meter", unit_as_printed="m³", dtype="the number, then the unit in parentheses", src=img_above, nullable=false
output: 18668.7562 (m³)
